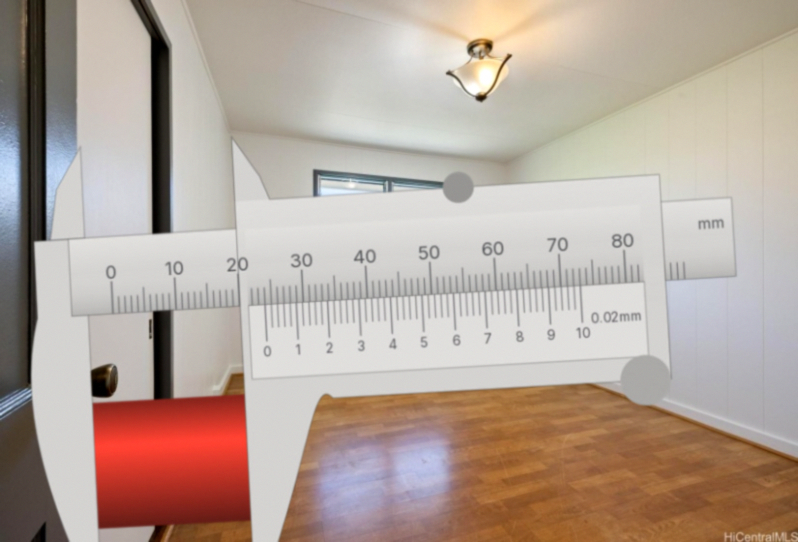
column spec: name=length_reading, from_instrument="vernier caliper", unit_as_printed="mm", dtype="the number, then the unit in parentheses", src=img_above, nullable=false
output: 24.0 (mm)
